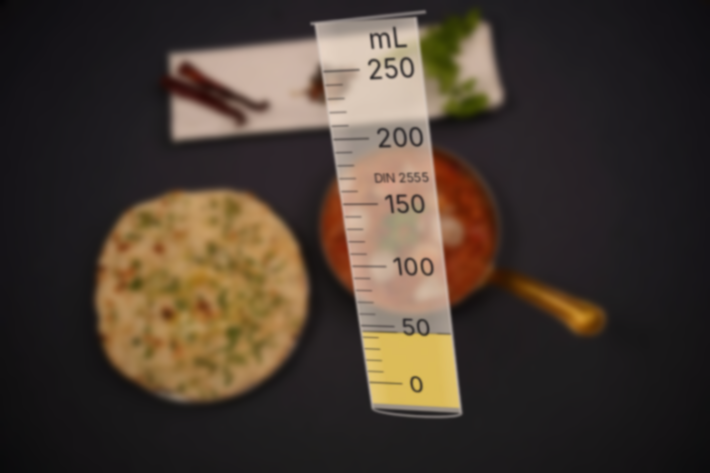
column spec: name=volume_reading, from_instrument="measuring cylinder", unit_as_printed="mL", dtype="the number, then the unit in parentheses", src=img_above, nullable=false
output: 45 (mL)
